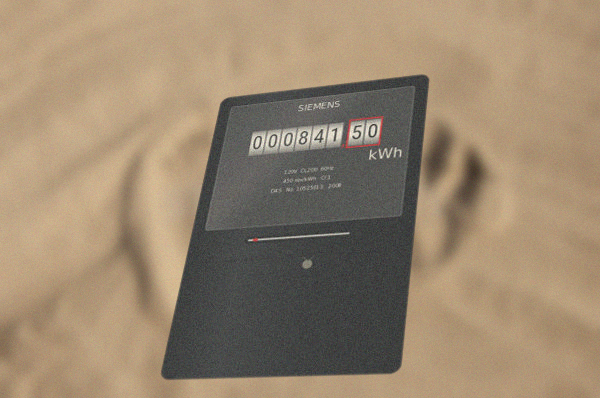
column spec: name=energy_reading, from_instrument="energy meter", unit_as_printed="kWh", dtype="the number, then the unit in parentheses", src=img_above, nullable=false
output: 841.50 (kWh)
